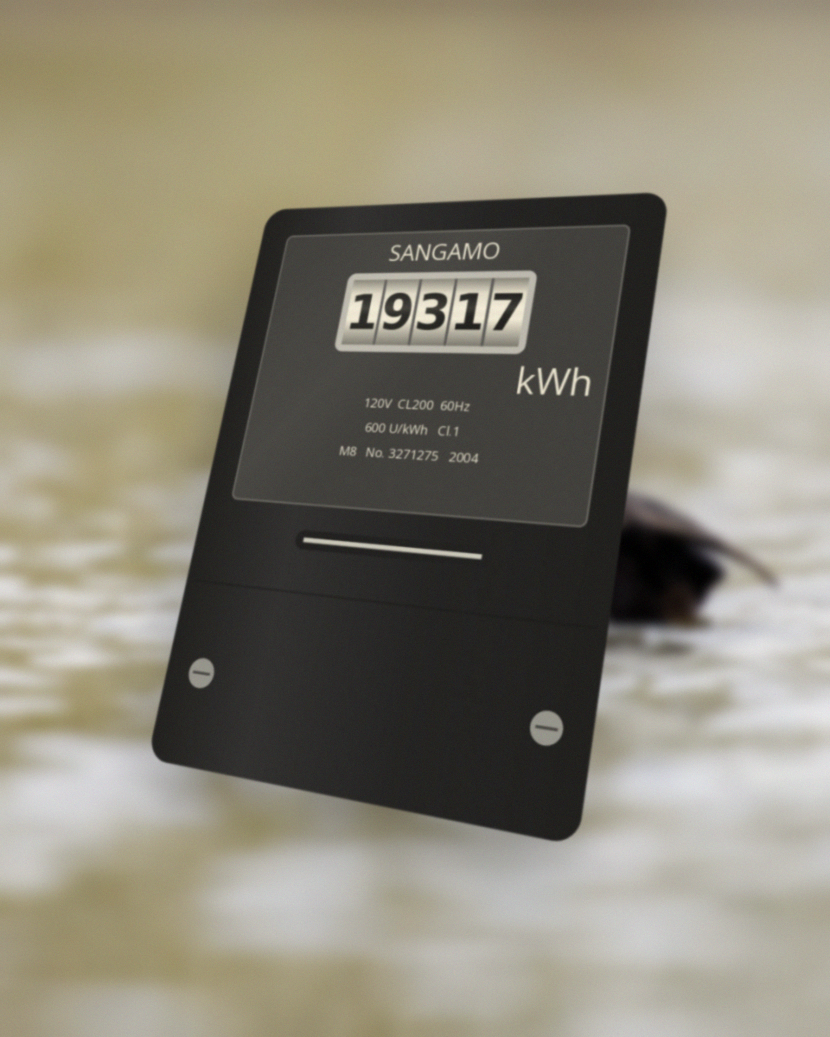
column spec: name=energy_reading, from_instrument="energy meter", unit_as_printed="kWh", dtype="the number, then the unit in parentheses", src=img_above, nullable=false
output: 19317 (kWh)
